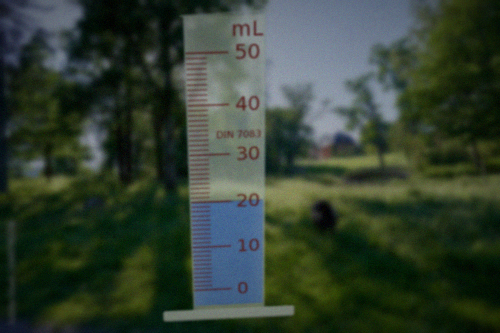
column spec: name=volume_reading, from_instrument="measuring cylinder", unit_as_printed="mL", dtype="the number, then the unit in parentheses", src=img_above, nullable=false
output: 20 (mL)
